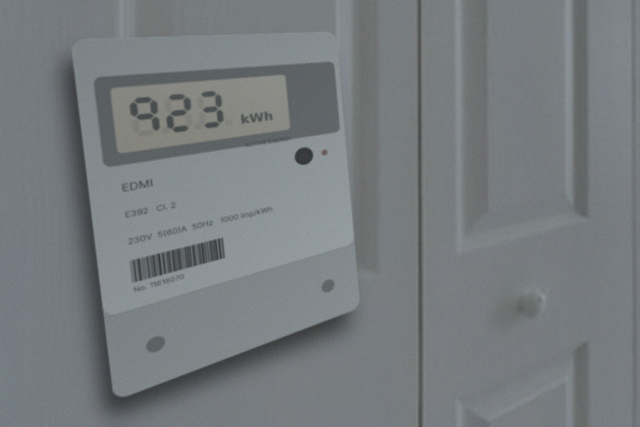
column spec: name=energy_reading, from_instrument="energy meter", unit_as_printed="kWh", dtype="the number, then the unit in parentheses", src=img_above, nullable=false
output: 923 (kWh)
